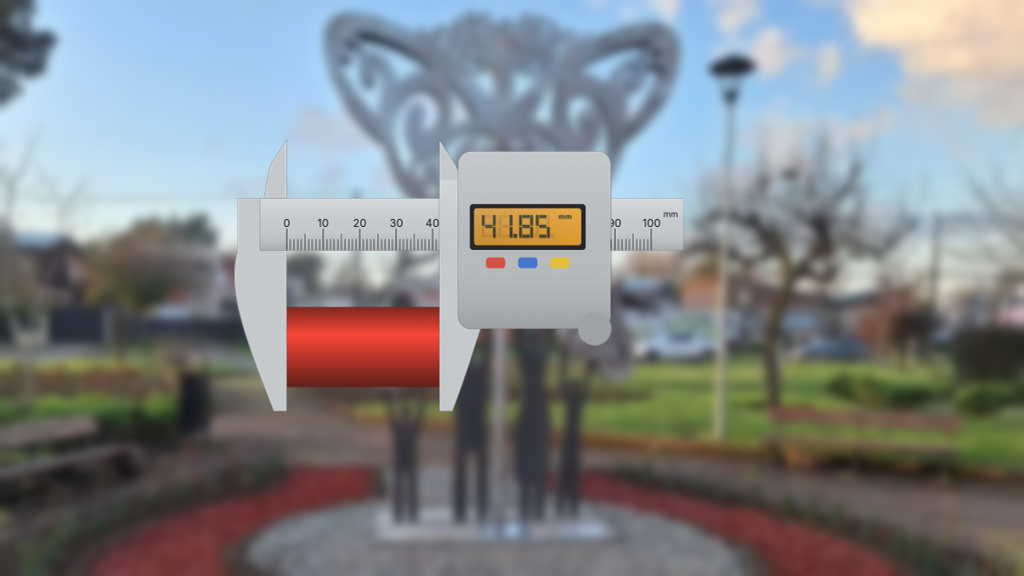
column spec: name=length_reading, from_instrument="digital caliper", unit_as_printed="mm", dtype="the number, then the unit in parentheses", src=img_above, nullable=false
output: 41.85 (mm)
